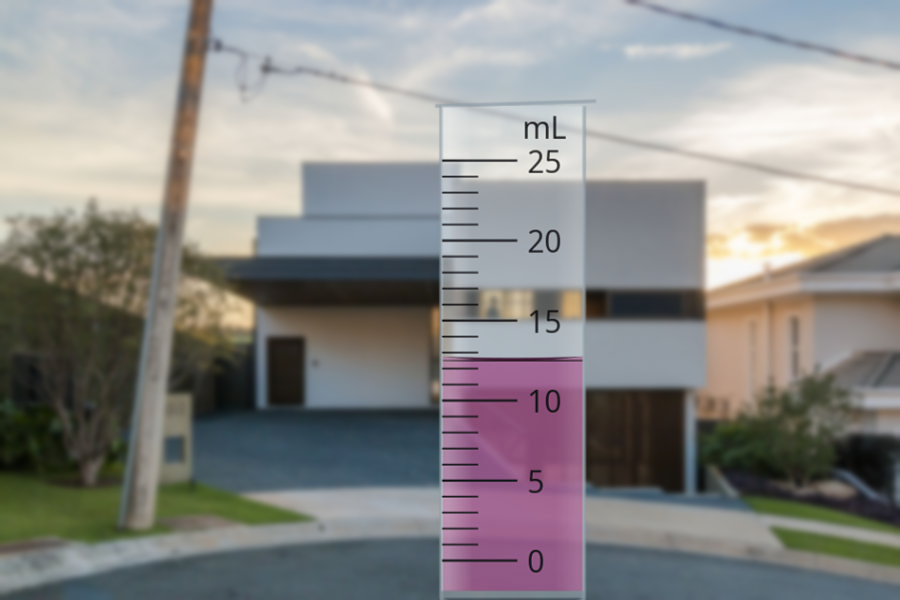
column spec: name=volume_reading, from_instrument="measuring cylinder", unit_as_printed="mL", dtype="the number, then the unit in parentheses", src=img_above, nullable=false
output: 12.5 (mL)
